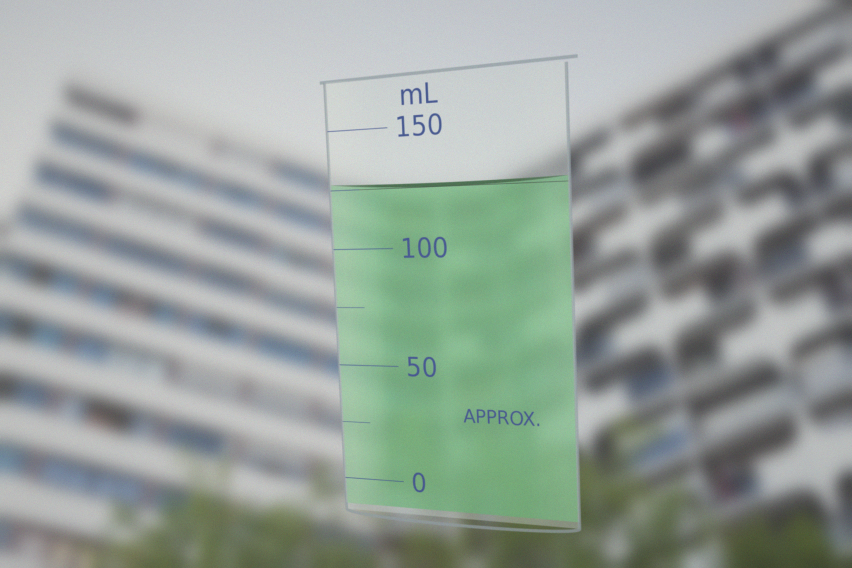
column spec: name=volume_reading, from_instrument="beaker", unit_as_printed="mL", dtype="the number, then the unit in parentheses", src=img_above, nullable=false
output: 125 (mL)
